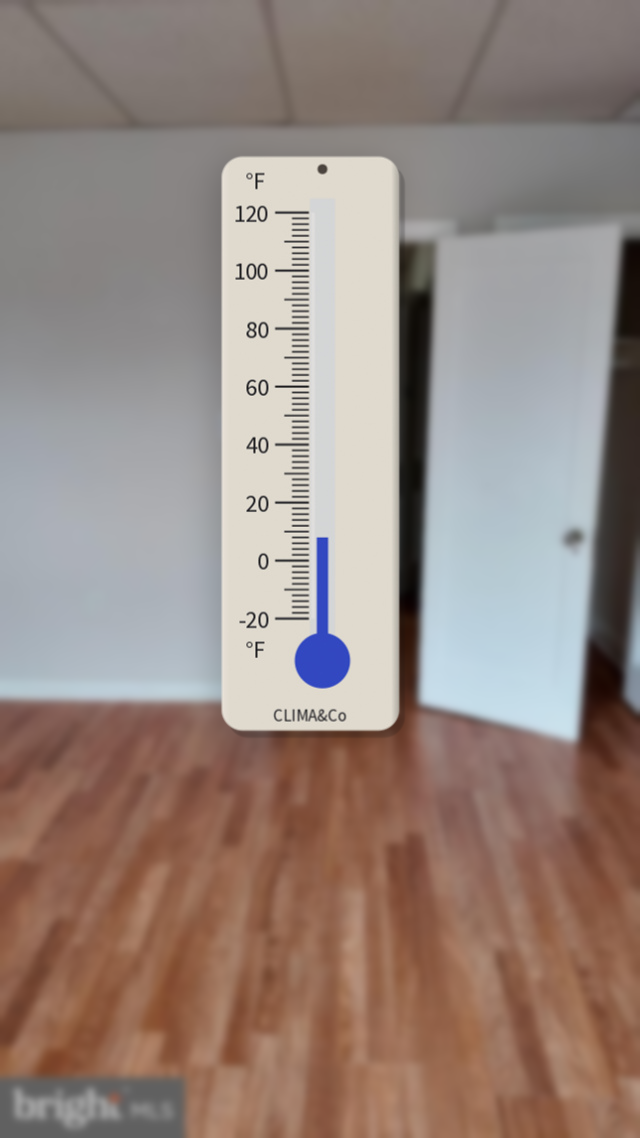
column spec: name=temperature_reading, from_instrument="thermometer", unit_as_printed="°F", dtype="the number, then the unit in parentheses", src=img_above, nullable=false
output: 8 (°F)
